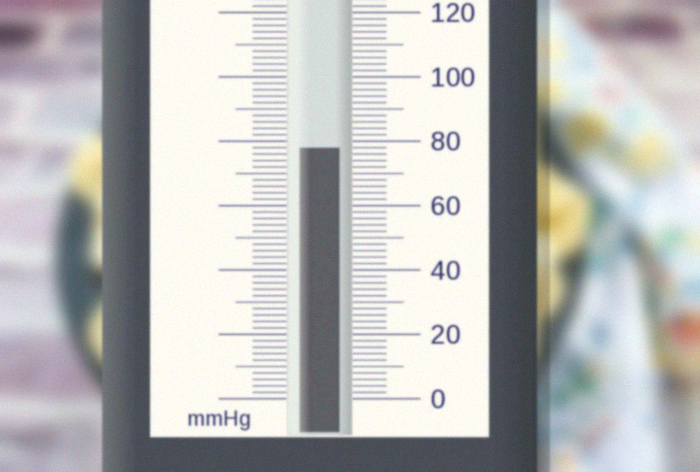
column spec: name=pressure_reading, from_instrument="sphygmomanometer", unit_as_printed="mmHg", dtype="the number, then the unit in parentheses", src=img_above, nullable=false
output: 78 (mmHg)
